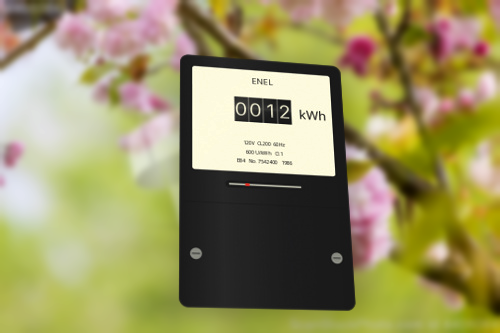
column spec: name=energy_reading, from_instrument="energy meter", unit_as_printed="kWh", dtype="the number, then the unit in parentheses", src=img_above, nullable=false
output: 12 (kWh)
